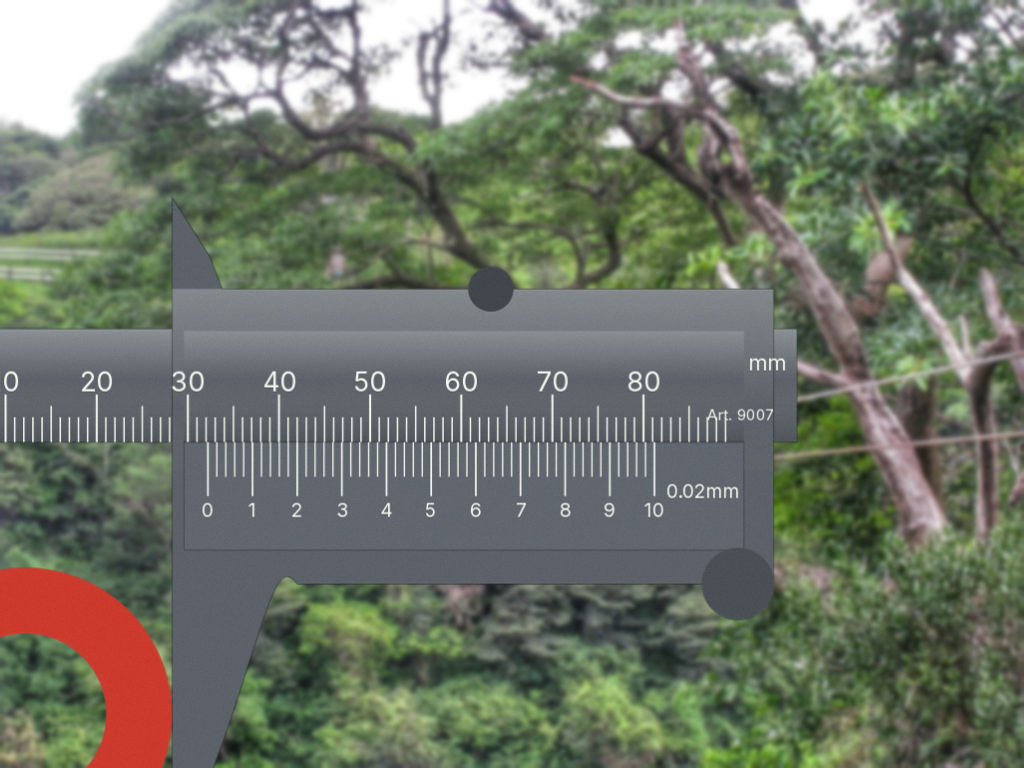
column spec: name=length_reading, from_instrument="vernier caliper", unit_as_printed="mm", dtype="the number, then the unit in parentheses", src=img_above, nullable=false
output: 32.2 (mm)
